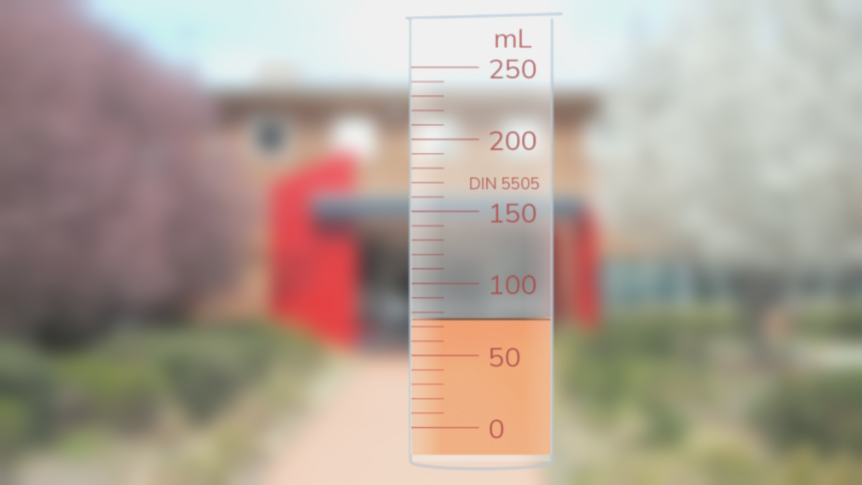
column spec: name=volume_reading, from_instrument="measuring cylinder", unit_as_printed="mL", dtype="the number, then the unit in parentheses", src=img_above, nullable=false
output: 75 (mL)
